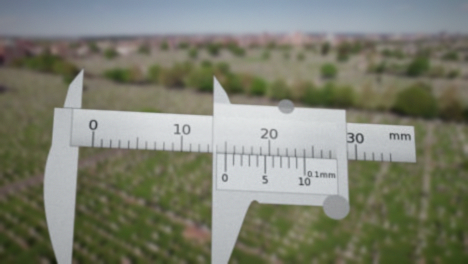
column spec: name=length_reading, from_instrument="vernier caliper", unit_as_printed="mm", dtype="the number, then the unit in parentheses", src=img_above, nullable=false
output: 15.0 (mm)
